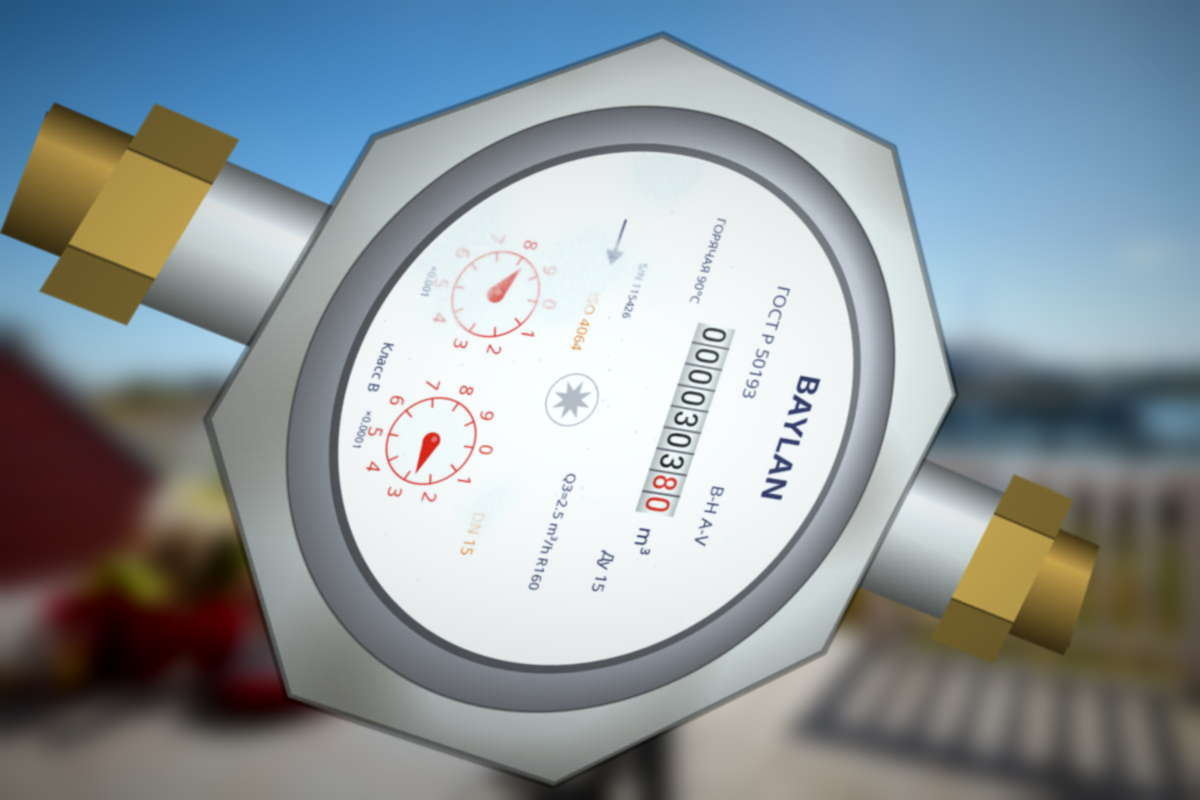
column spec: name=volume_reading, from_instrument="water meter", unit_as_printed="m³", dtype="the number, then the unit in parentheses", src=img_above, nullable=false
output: 303.8082 (m³)
